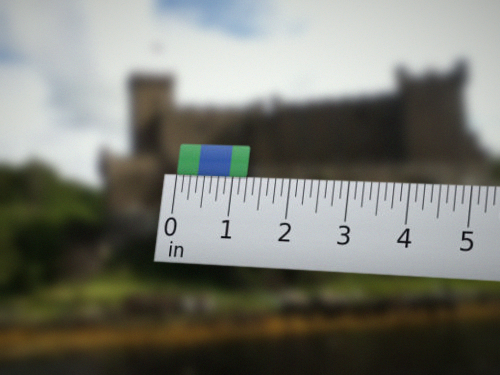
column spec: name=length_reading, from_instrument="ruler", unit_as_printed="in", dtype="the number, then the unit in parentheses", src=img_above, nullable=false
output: 1.25 (in)
